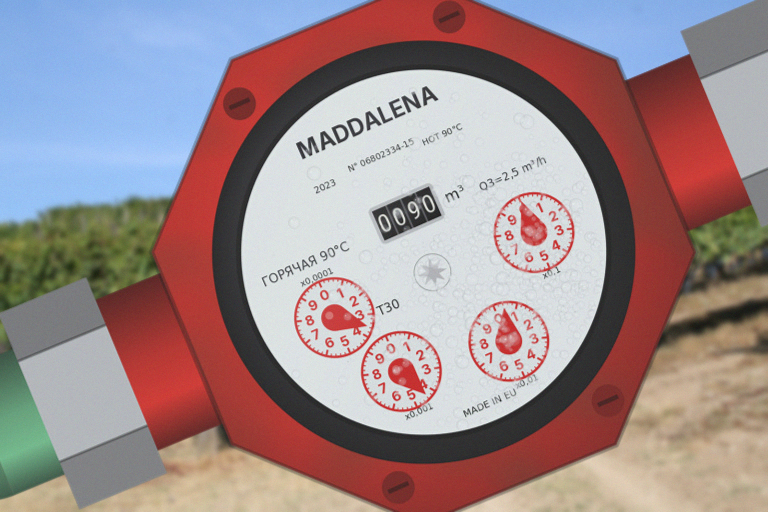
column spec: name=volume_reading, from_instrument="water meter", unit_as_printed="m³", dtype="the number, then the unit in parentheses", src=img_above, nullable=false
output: 90.0043 (m³)
